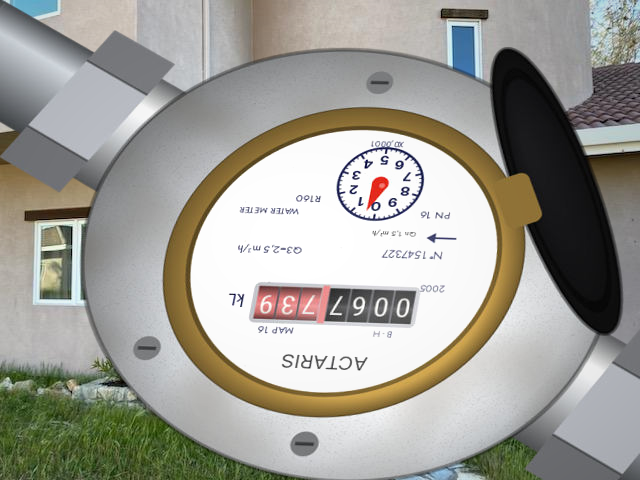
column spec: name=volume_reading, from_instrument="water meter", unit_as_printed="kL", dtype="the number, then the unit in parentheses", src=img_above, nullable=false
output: 67.7390 (kL)
